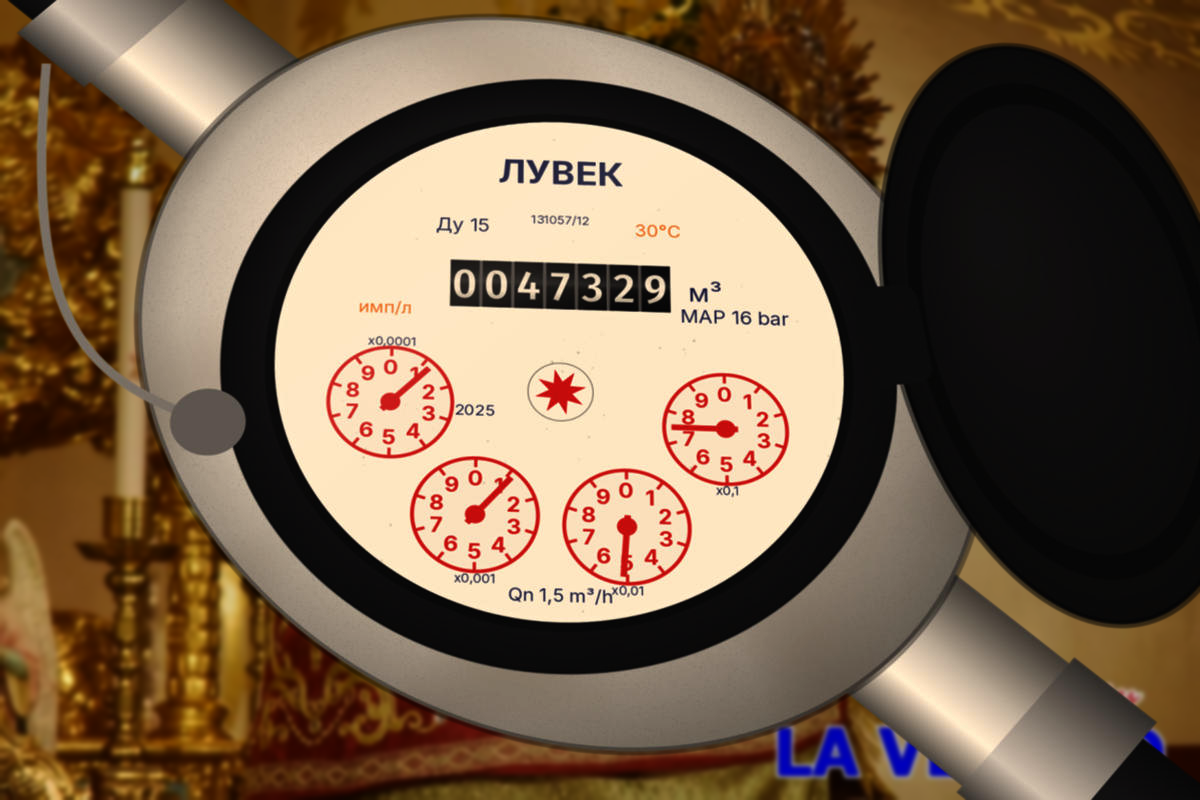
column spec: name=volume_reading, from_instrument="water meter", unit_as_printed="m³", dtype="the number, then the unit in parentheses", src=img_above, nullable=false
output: 47329.7511 (m³)
